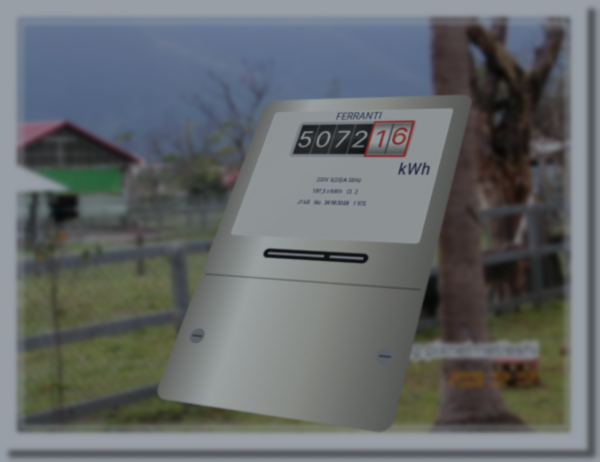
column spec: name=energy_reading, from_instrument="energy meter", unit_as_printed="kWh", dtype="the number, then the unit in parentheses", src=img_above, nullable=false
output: 5072.16 (kWh)
